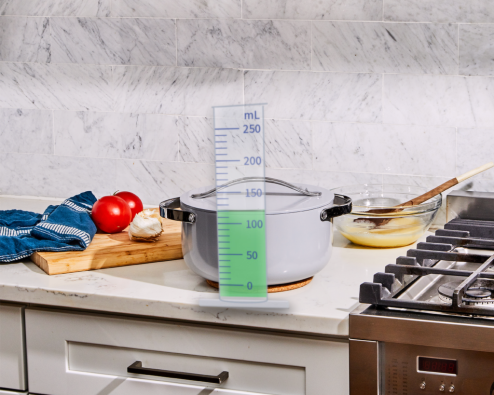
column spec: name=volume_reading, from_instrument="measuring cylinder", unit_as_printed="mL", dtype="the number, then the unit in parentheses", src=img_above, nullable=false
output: 120 (mL)
